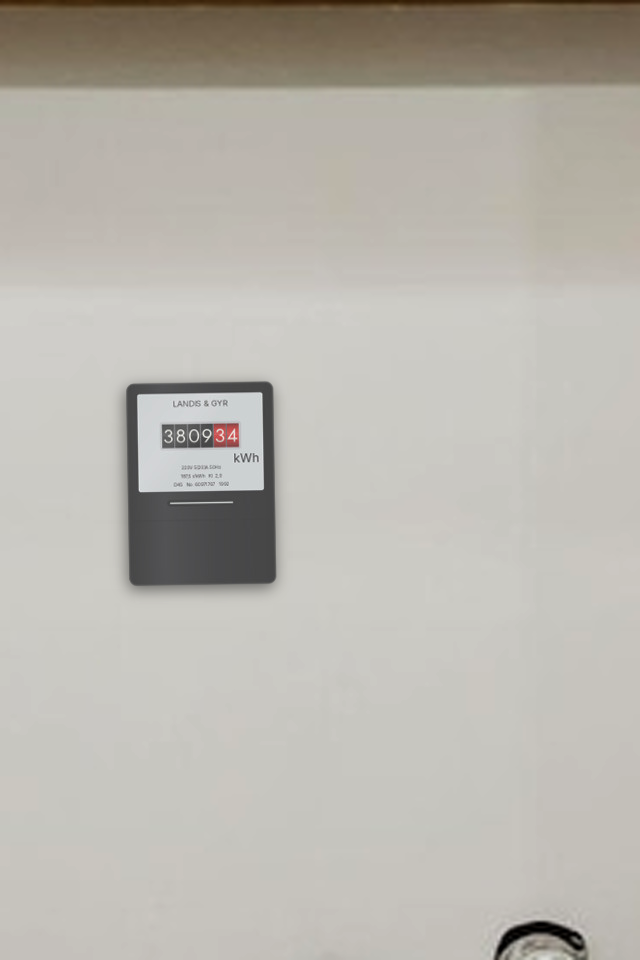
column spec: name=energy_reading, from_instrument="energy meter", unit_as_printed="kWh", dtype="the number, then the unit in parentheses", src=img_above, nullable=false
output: 3809.34 (kWh)
